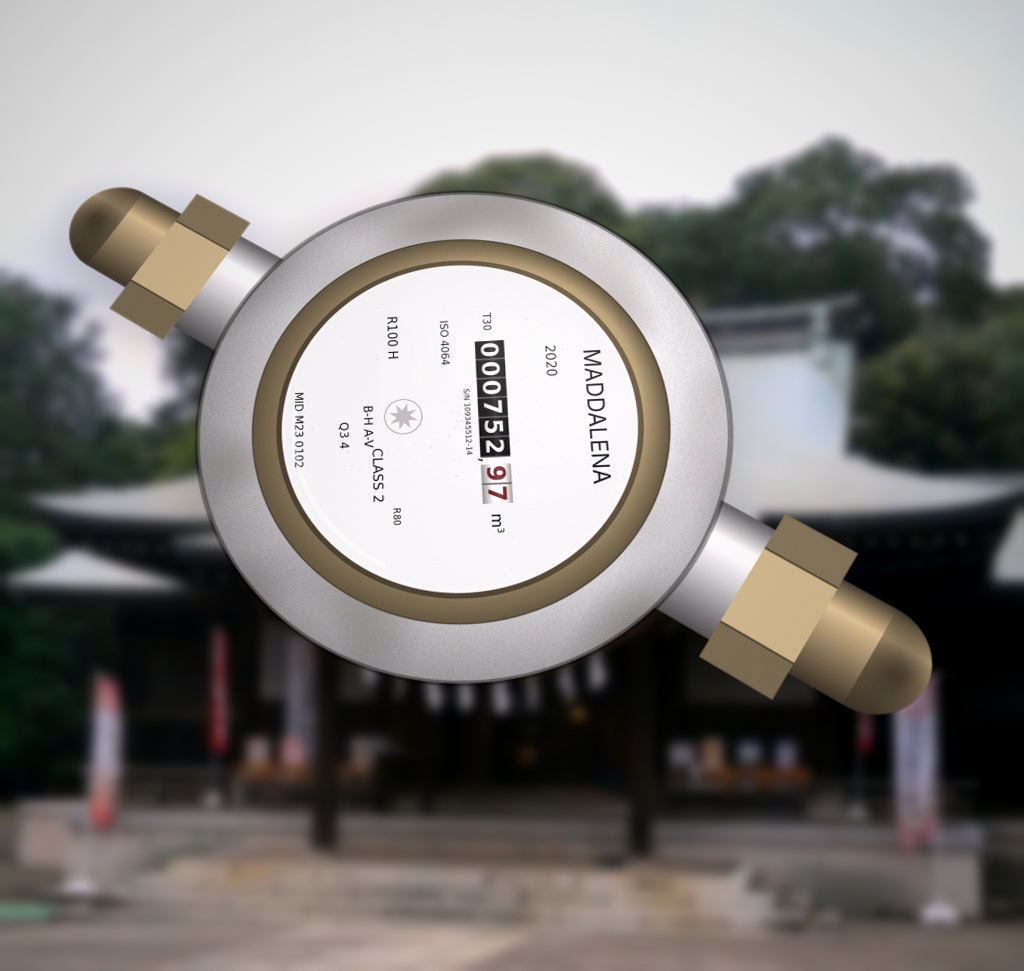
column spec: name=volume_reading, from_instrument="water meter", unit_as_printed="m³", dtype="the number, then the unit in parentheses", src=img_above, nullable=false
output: 752.97 (m³)
